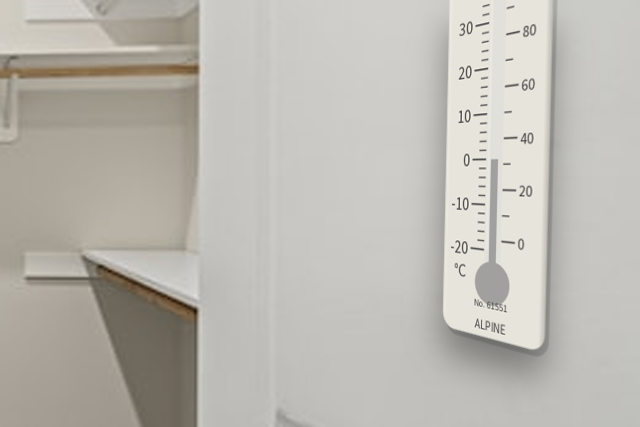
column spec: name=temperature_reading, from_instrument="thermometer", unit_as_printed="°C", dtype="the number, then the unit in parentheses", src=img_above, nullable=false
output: 0 (°C)
